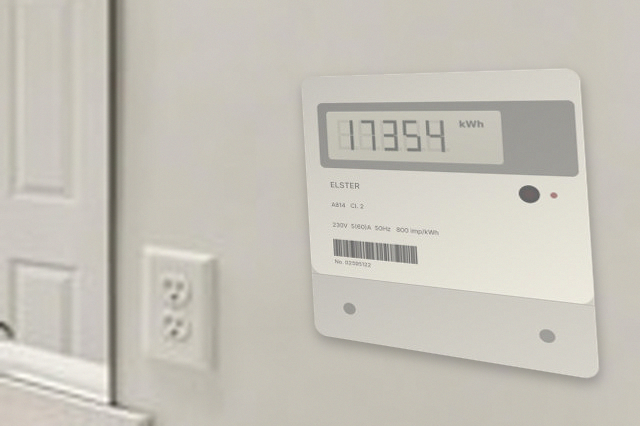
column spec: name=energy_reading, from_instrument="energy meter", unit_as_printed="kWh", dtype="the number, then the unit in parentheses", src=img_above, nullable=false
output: 17354 (kWh)
